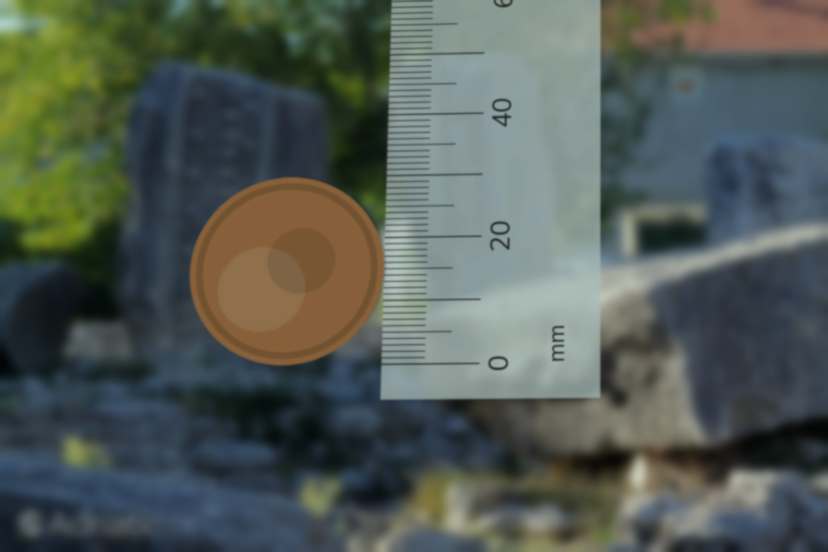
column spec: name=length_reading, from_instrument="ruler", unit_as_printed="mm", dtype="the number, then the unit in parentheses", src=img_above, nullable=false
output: 30 (mm)
